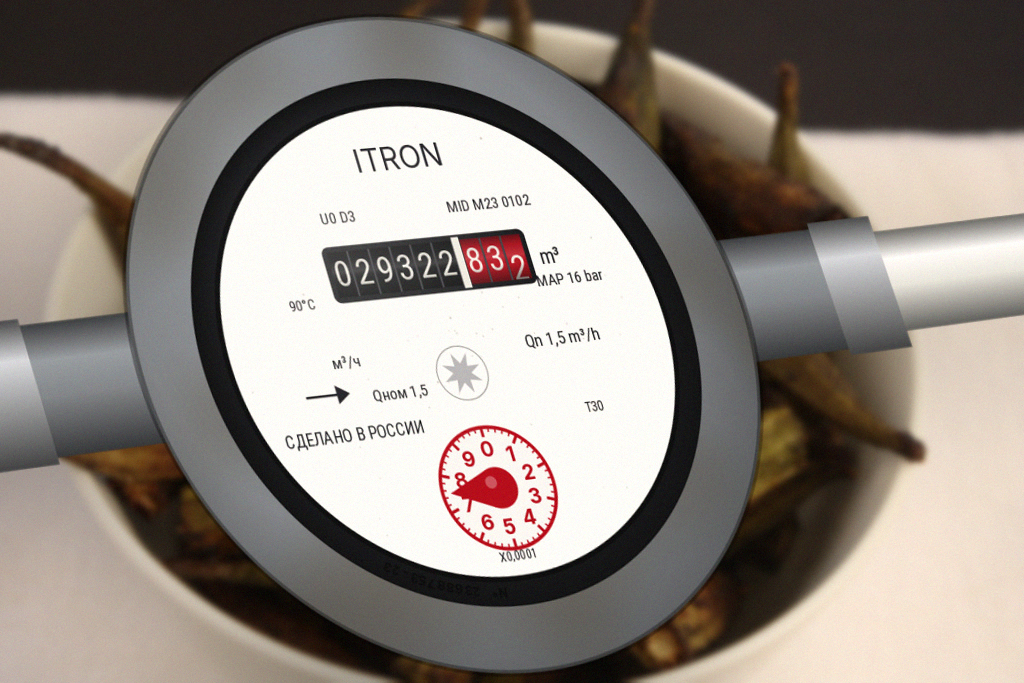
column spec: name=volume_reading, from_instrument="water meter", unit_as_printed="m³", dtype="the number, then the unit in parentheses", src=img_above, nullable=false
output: 29322.8317 (m³)
